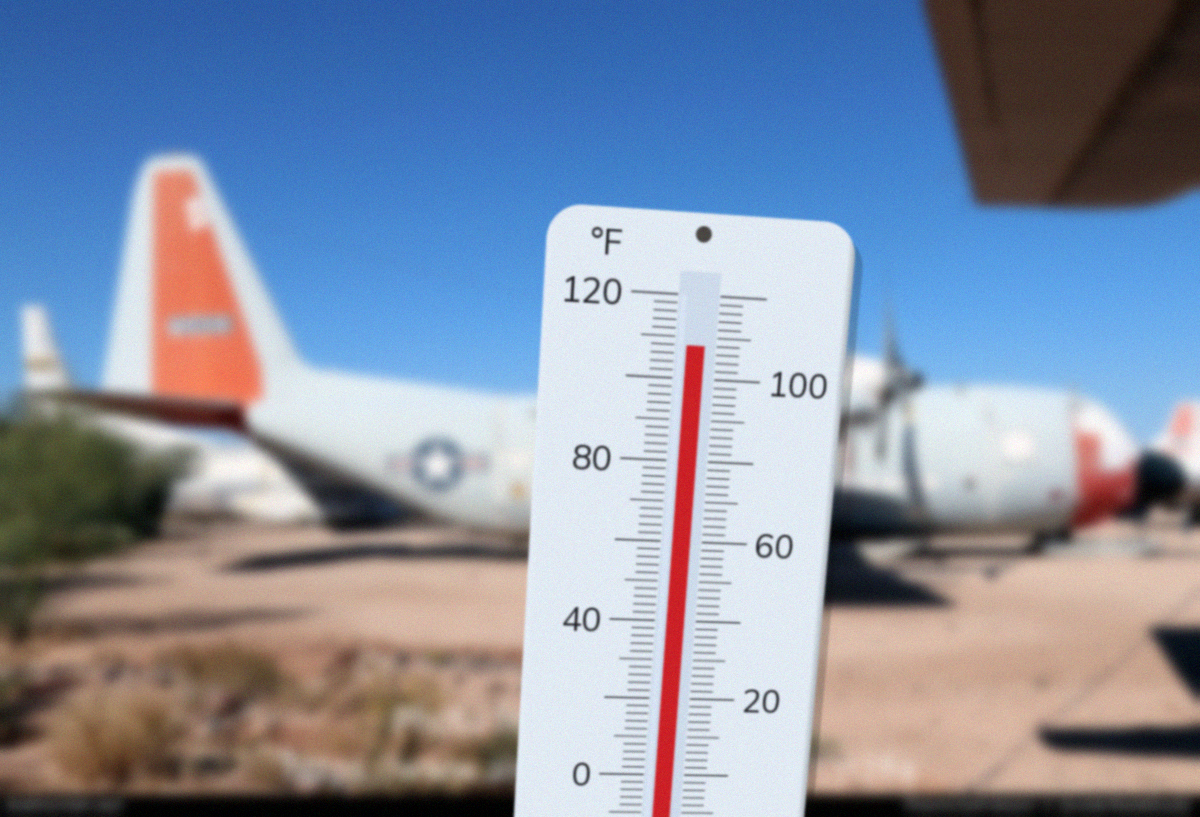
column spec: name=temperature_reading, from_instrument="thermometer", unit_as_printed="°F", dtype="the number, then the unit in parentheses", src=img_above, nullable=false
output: 108 (°F)
